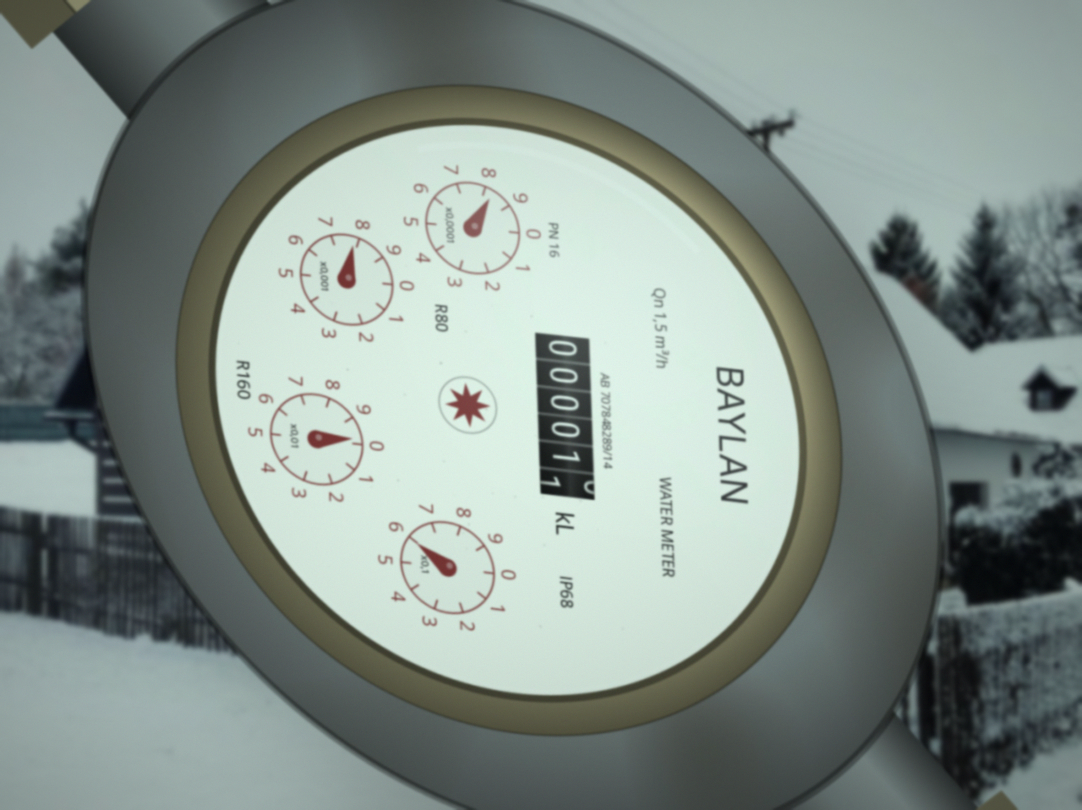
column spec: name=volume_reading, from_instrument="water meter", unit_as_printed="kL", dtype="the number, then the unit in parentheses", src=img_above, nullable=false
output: 10.5978 (kL)
